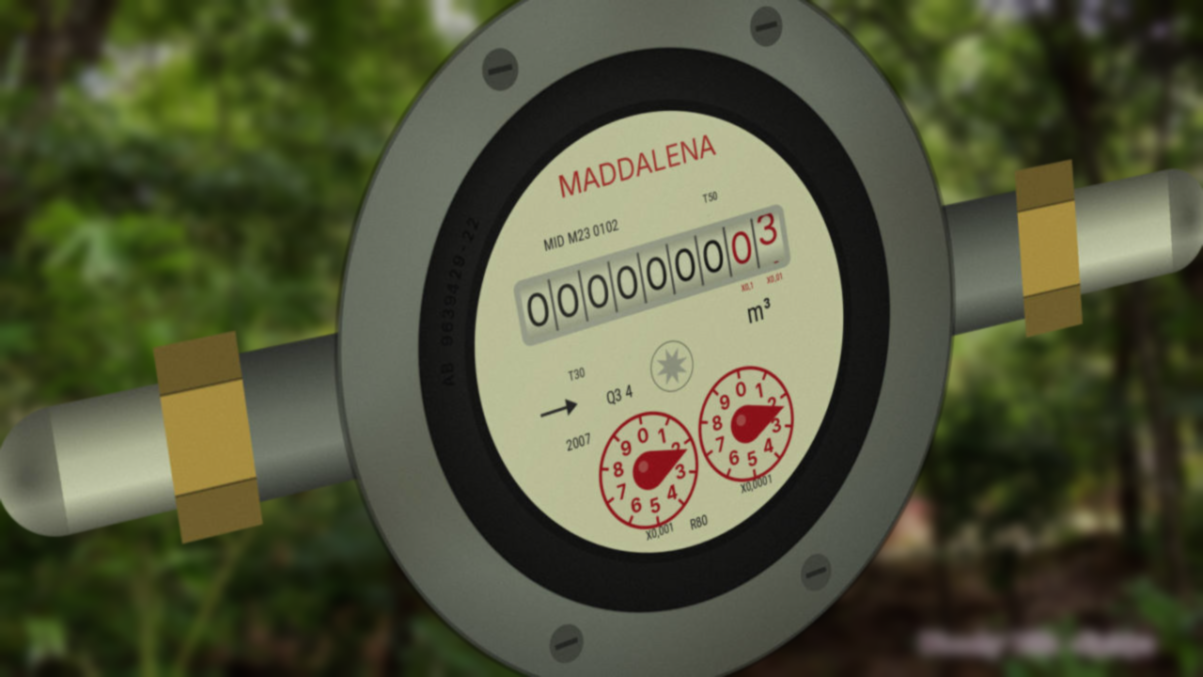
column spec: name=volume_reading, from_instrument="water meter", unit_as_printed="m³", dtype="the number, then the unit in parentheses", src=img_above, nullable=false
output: 0.0322 (m³)
